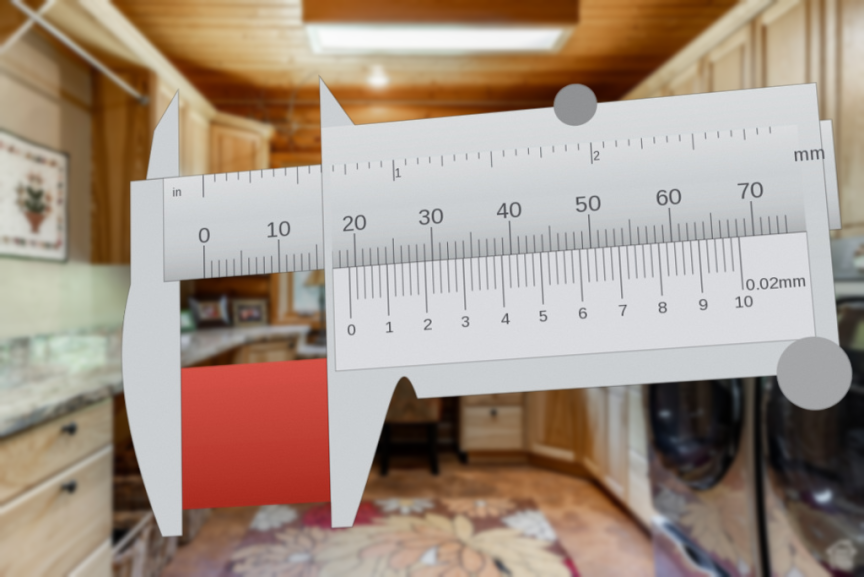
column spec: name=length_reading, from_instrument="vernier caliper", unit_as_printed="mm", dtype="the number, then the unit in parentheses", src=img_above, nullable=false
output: 19.2 (mm)
